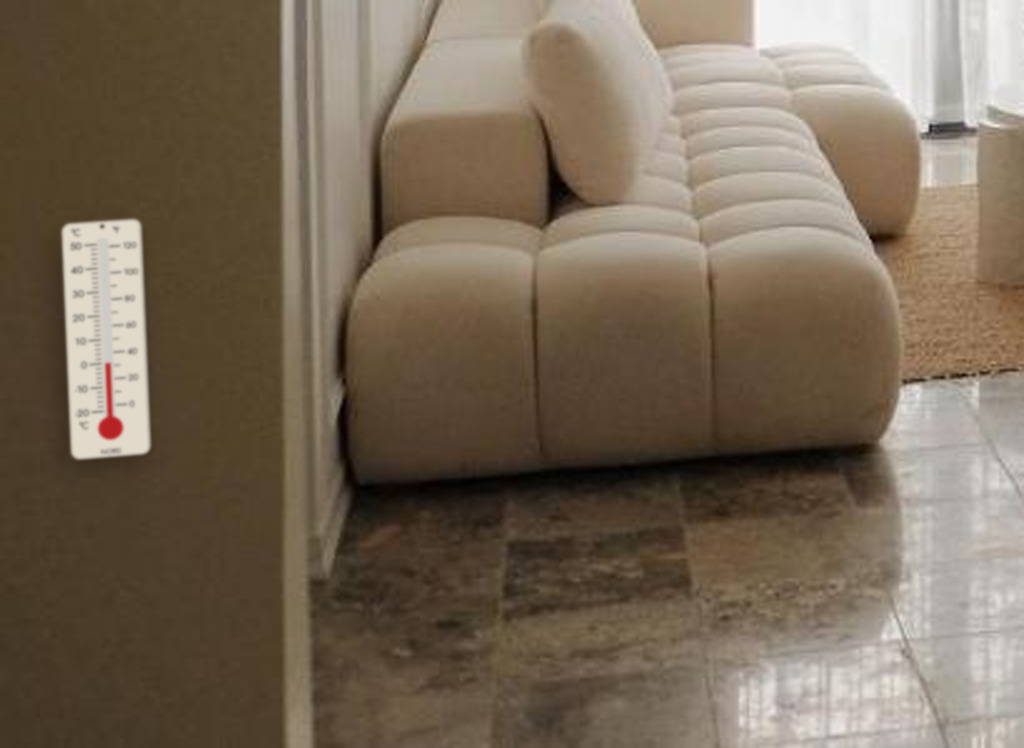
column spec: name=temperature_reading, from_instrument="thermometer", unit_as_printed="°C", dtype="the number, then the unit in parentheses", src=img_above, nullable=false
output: 0 (°C)
